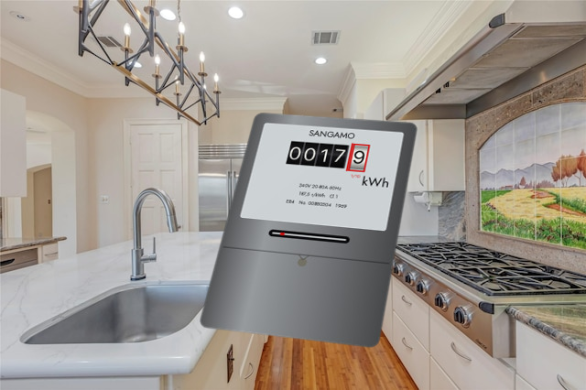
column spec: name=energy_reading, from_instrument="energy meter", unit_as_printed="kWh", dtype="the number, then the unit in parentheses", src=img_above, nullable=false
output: 17.9 (kWh)
